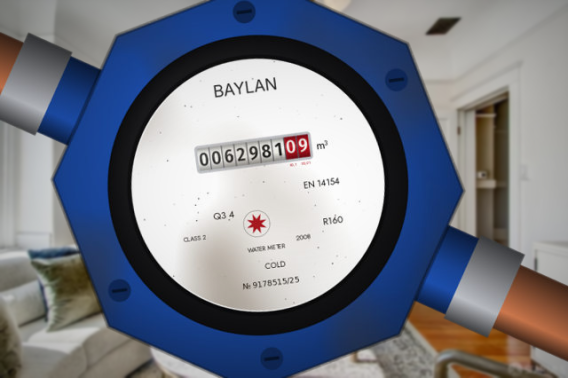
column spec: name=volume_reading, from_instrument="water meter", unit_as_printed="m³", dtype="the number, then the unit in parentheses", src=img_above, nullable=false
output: 62981.09 (m³)
